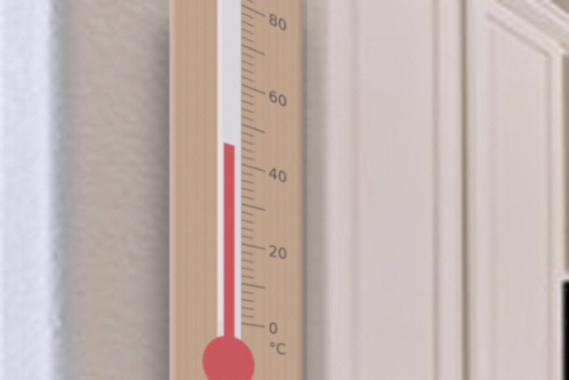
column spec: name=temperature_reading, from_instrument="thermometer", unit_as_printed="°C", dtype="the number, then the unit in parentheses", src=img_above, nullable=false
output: 44 (°C)
